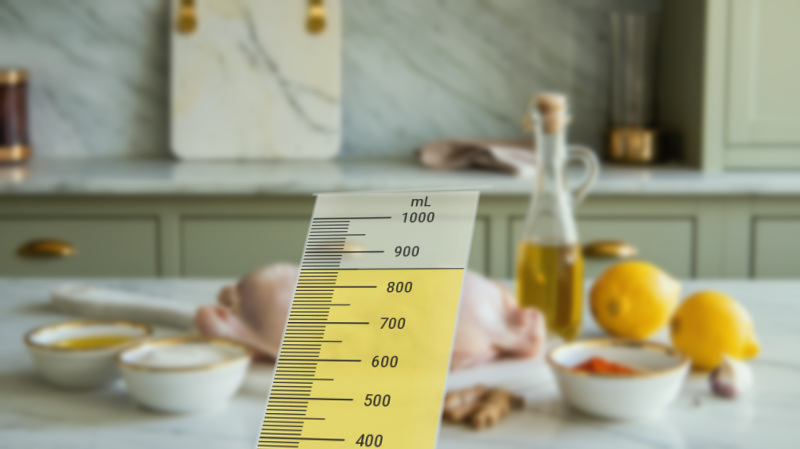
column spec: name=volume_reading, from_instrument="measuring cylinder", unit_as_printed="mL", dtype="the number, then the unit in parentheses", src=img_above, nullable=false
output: 850 (mL)
